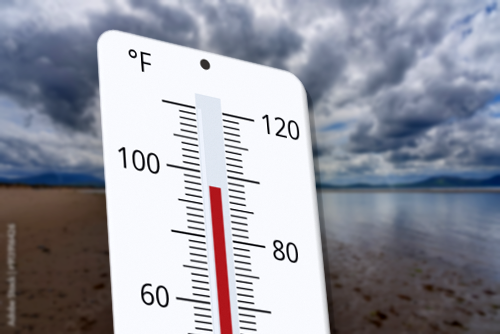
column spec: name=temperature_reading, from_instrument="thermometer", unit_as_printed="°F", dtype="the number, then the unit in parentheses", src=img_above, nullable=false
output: 96 (°F)
